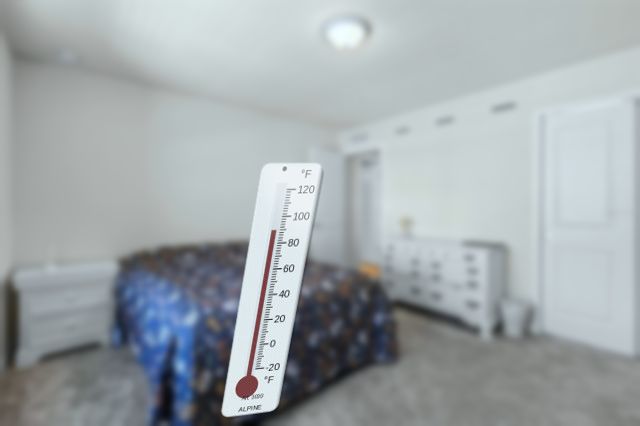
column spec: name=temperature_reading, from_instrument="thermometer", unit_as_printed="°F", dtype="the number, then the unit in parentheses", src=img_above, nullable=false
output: 90 (°F)
